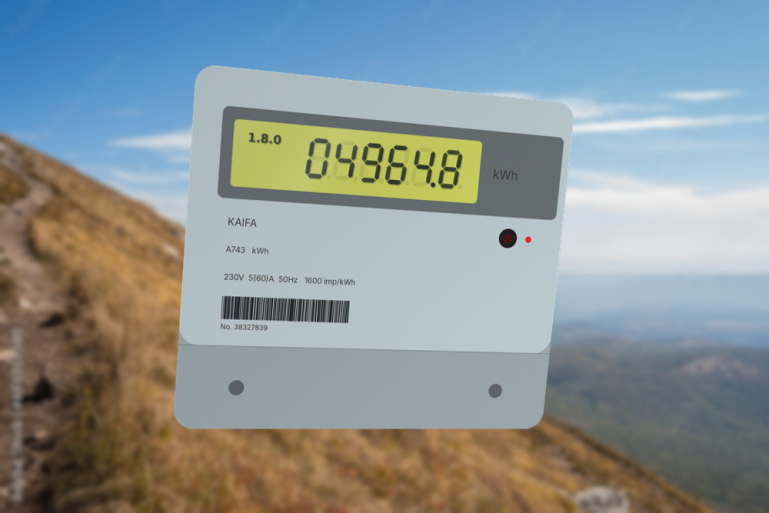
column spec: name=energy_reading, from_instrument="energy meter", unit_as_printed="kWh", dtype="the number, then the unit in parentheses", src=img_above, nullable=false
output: 4964.8 (kWh)
